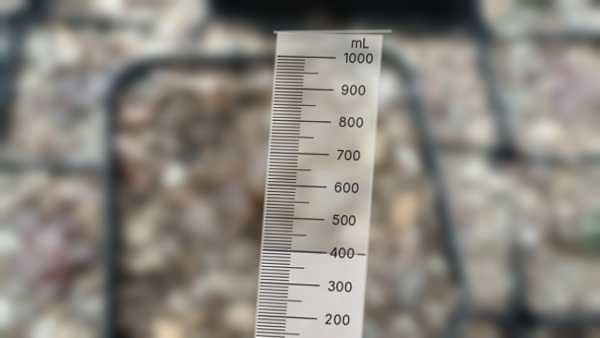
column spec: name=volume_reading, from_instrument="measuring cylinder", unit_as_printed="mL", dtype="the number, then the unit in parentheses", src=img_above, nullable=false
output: 400 (mL)
